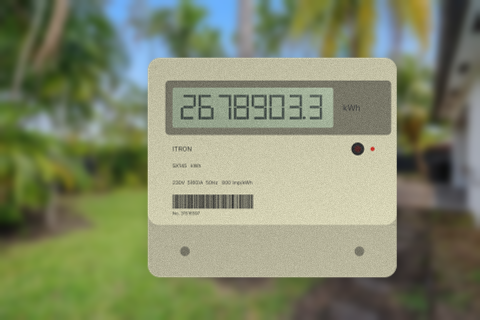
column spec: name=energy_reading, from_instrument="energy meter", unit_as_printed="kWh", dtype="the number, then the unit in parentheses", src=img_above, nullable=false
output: 2678903.3 (kWh)
